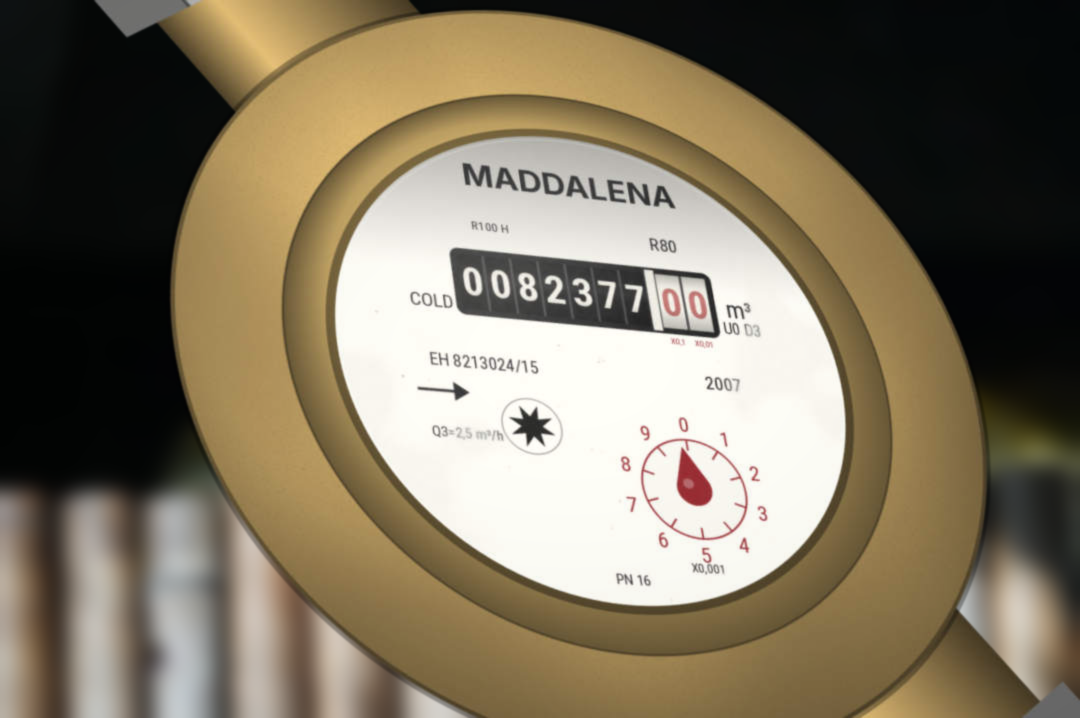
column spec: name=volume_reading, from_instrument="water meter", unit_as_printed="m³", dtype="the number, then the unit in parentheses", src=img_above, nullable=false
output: 82376.999 (m³)
